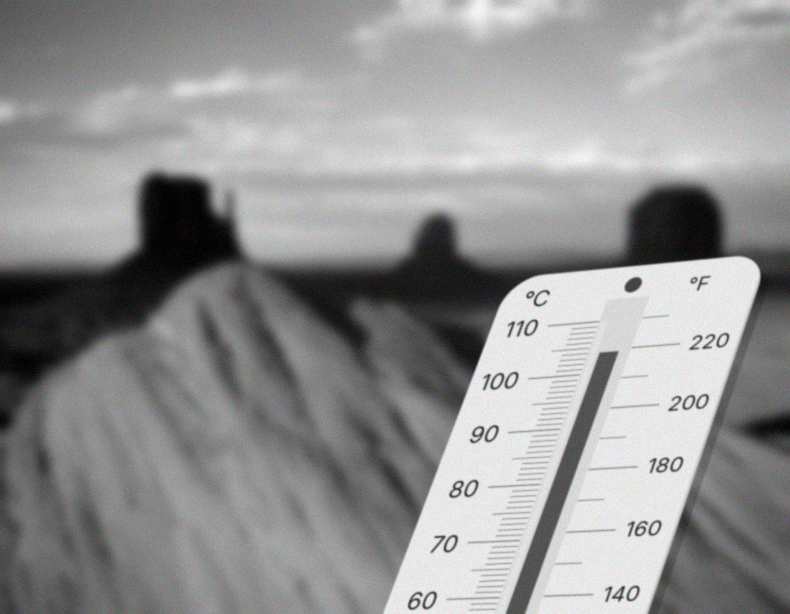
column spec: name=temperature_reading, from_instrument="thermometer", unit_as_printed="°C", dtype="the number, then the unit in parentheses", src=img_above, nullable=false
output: 104 (°C)
